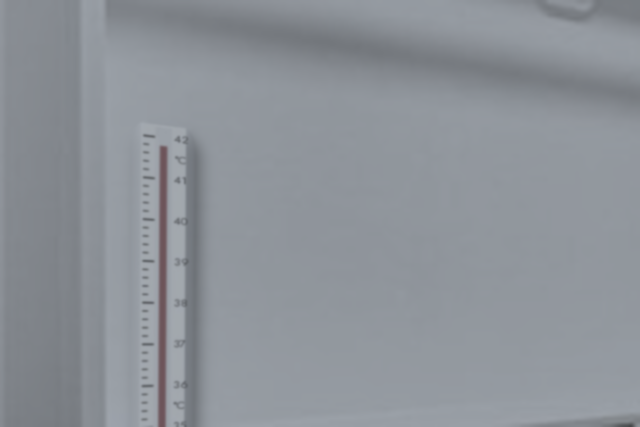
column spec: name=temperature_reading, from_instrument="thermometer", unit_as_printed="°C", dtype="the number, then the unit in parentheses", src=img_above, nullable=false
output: 41.8 (°C)
